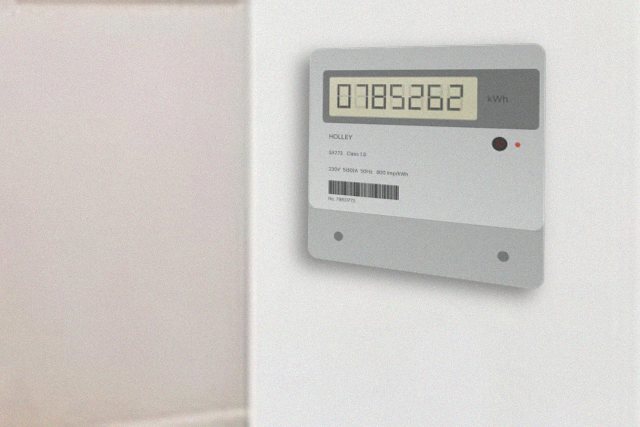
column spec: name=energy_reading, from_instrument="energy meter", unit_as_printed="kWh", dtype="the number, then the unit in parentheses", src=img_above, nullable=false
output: 785262 (kWh)
